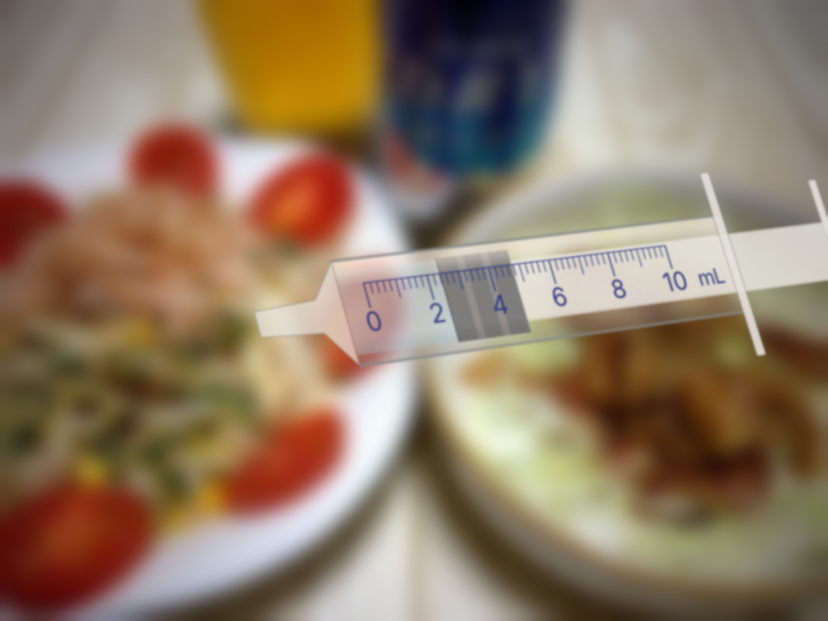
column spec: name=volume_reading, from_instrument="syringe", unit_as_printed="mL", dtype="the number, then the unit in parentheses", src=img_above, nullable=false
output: 2.4 (mL)
